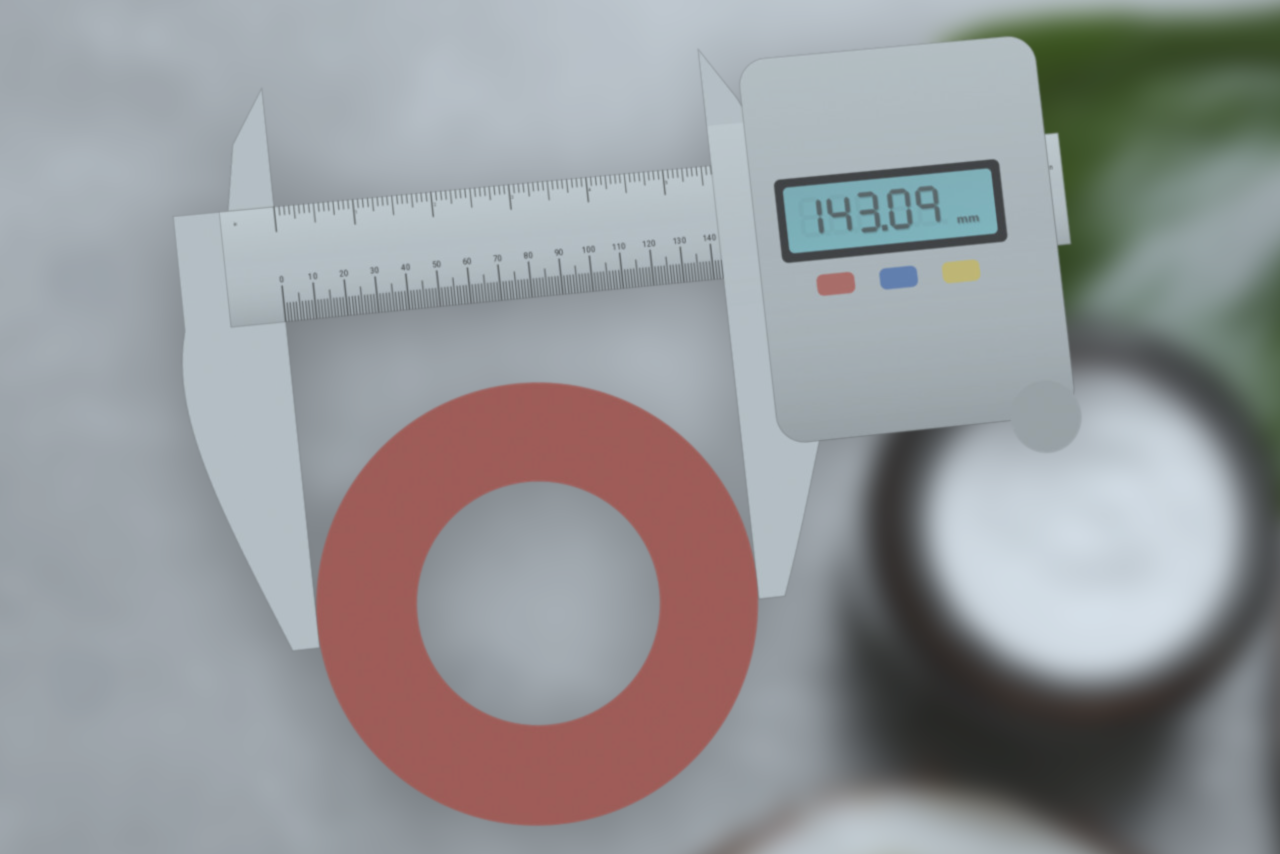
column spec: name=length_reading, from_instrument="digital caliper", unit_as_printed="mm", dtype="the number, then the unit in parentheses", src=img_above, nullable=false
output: 143.09 (mm)
